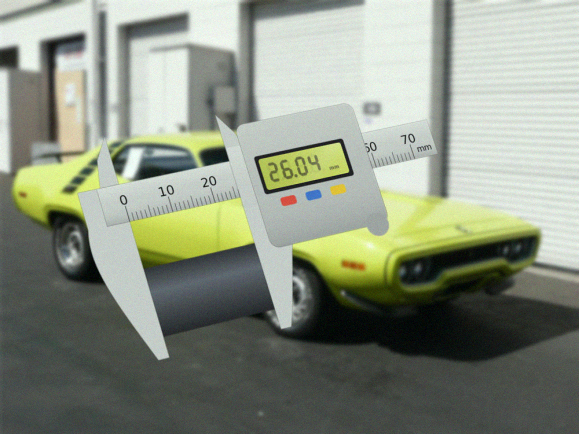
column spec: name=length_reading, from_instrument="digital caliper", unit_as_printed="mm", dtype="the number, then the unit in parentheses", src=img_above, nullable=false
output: 26.04 (mm)
